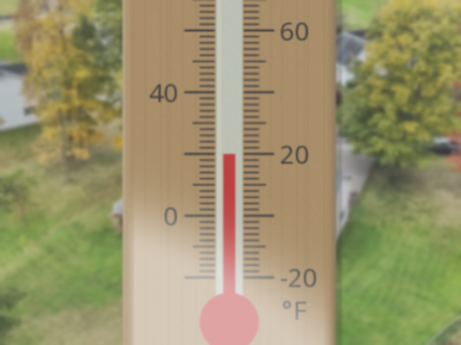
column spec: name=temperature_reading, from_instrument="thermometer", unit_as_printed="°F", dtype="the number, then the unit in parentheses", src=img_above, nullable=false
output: 20 (°F)
